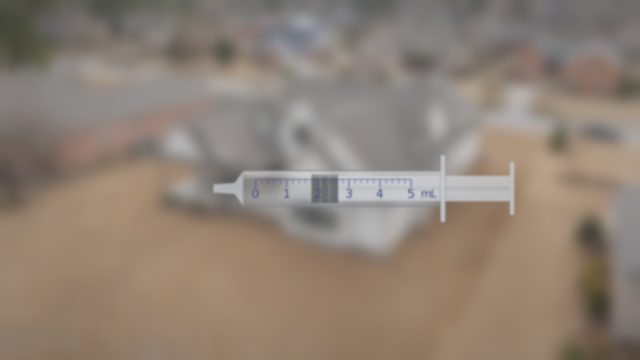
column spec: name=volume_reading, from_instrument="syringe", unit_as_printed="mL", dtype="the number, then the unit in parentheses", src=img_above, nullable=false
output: 1.8 (mL)
